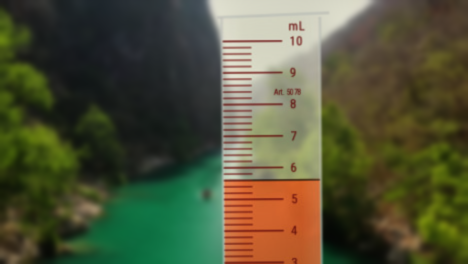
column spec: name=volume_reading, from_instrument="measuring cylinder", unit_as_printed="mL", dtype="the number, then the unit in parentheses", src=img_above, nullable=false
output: 5.6 (mL)
